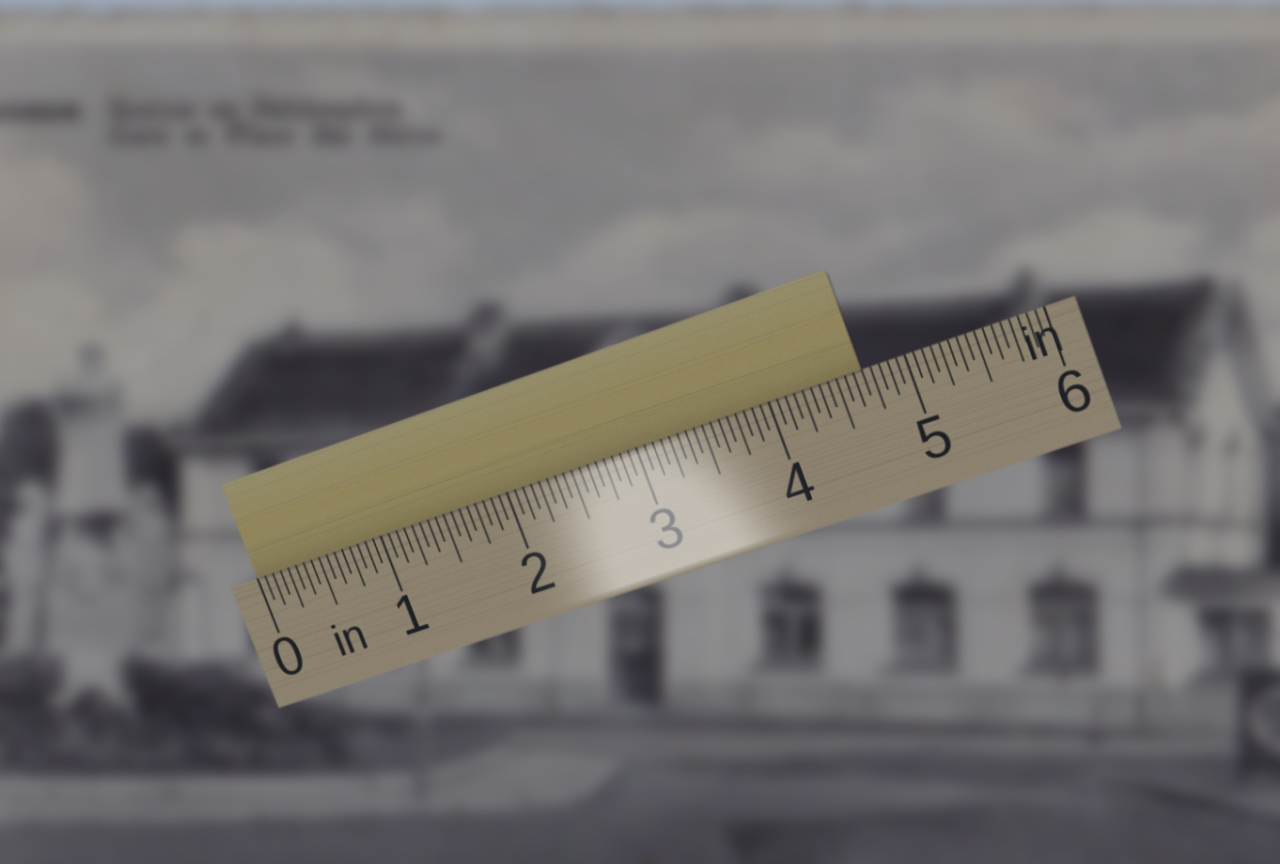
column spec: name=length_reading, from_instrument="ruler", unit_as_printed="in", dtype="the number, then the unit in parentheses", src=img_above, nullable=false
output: 4.6875 (in)
